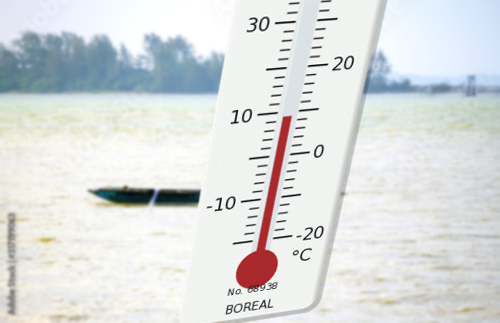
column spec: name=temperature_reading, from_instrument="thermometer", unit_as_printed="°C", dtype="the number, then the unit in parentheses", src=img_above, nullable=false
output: 9 (°C)
